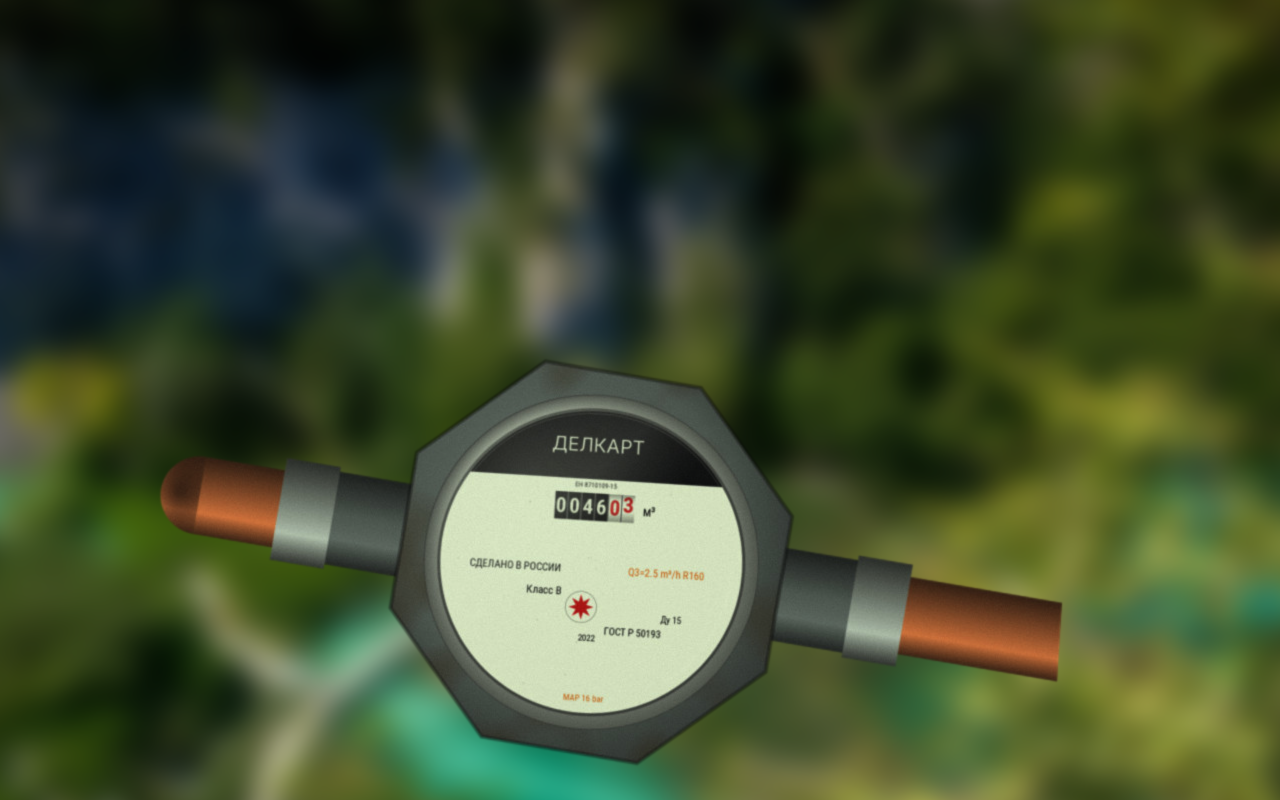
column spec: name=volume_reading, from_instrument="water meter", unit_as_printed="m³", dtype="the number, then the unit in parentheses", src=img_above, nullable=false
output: 46.03 (m³)
